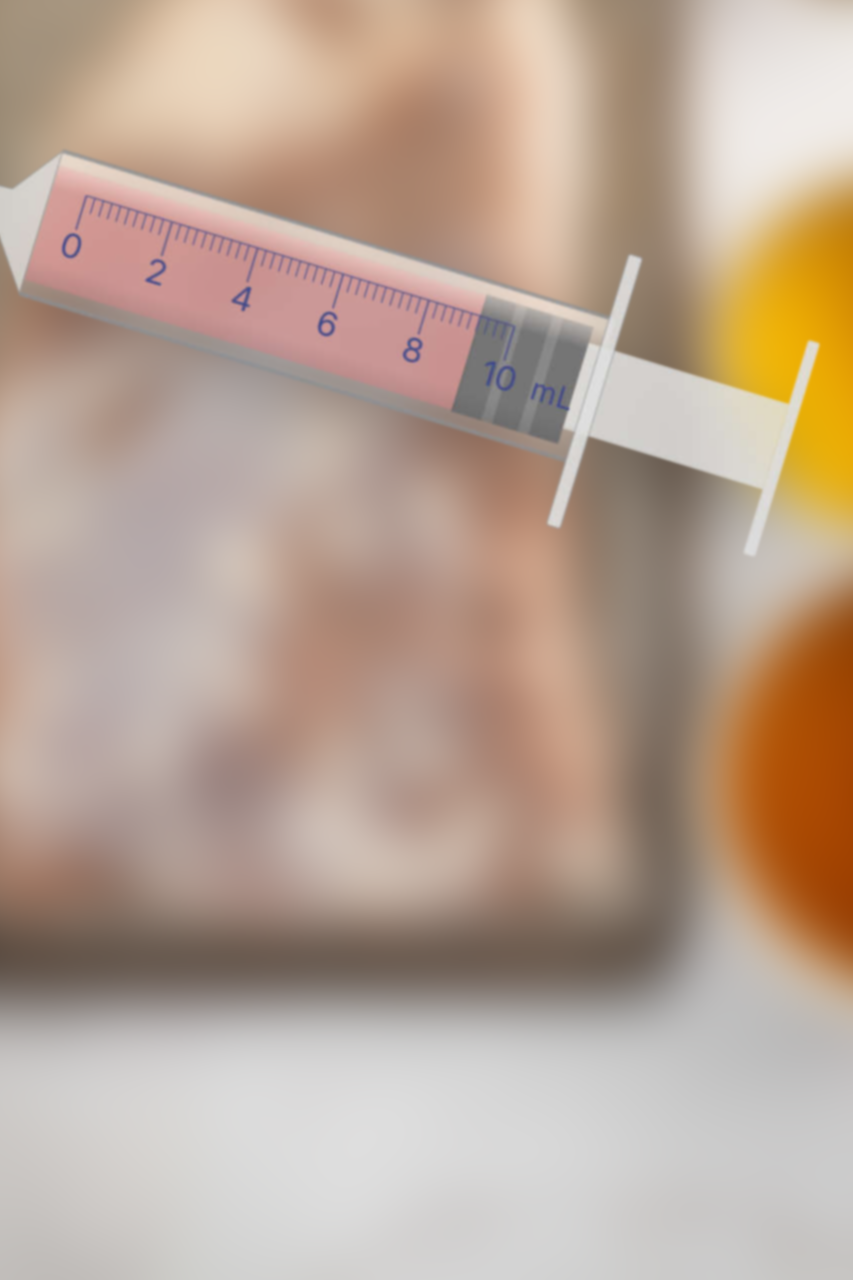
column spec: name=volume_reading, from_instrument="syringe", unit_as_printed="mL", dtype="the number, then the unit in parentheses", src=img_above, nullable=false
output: 9.2 (mL)
